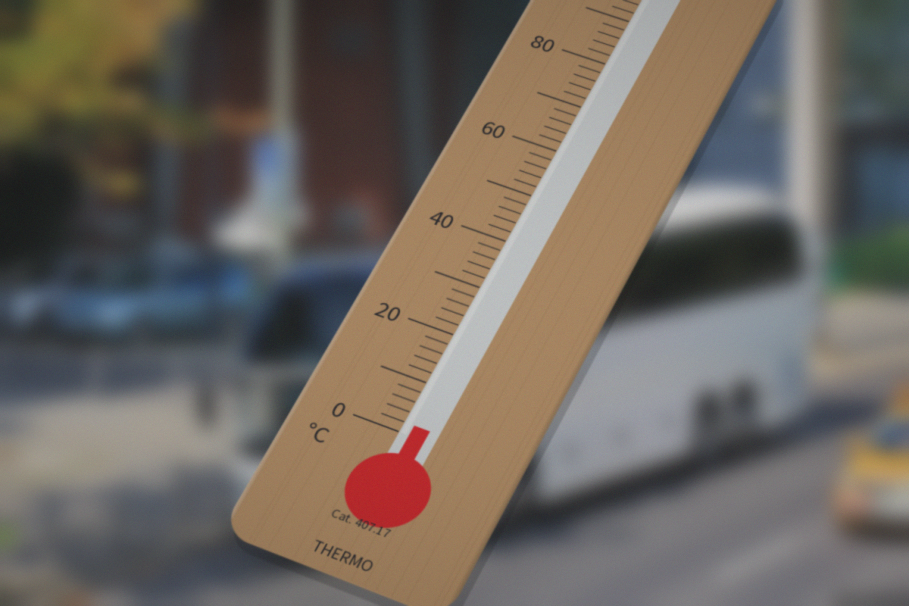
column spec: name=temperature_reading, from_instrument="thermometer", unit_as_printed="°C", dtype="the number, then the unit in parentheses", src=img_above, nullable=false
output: 2 (°C)
